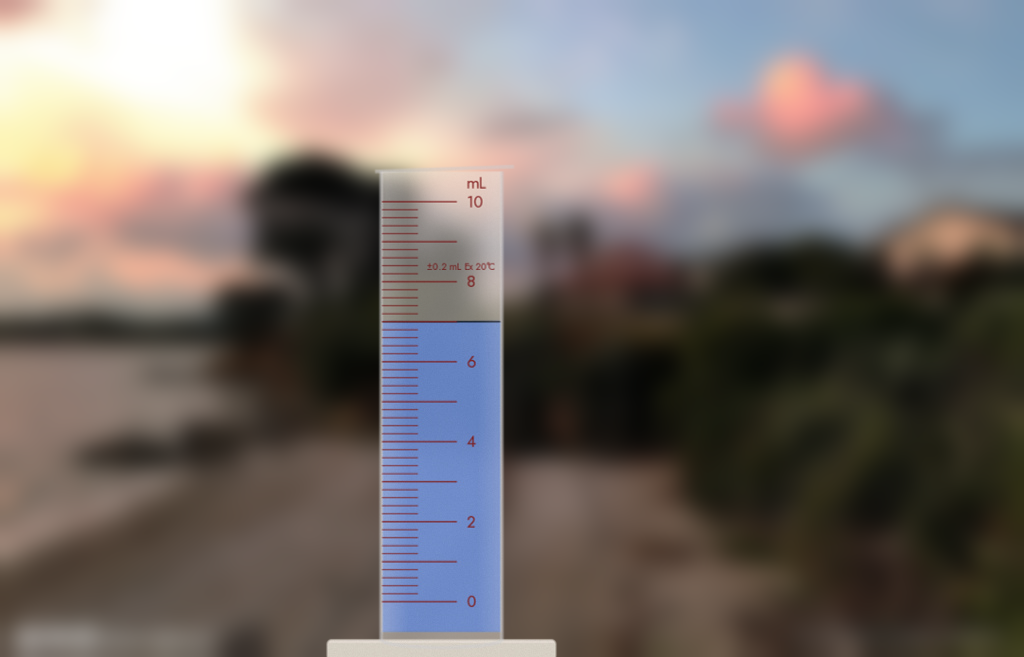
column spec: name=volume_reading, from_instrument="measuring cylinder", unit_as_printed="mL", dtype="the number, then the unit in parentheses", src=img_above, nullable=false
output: 7 (mL)
